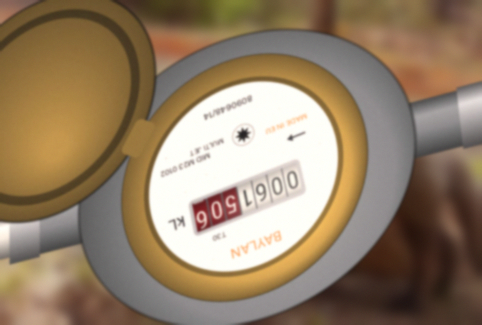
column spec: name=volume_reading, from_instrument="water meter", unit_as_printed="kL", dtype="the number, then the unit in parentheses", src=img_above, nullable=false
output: 61.506 (kL)
